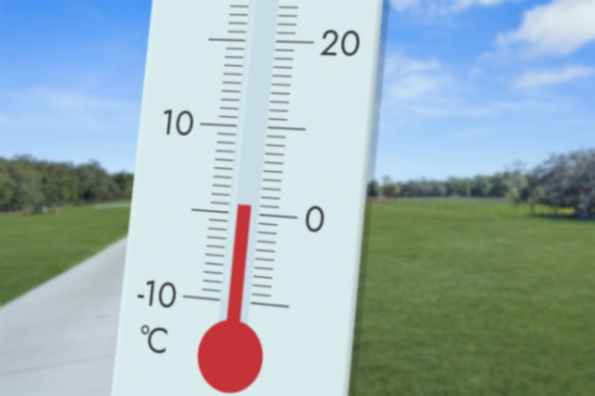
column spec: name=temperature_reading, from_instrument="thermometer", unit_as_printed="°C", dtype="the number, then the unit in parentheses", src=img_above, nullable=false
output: 1 (°C)
